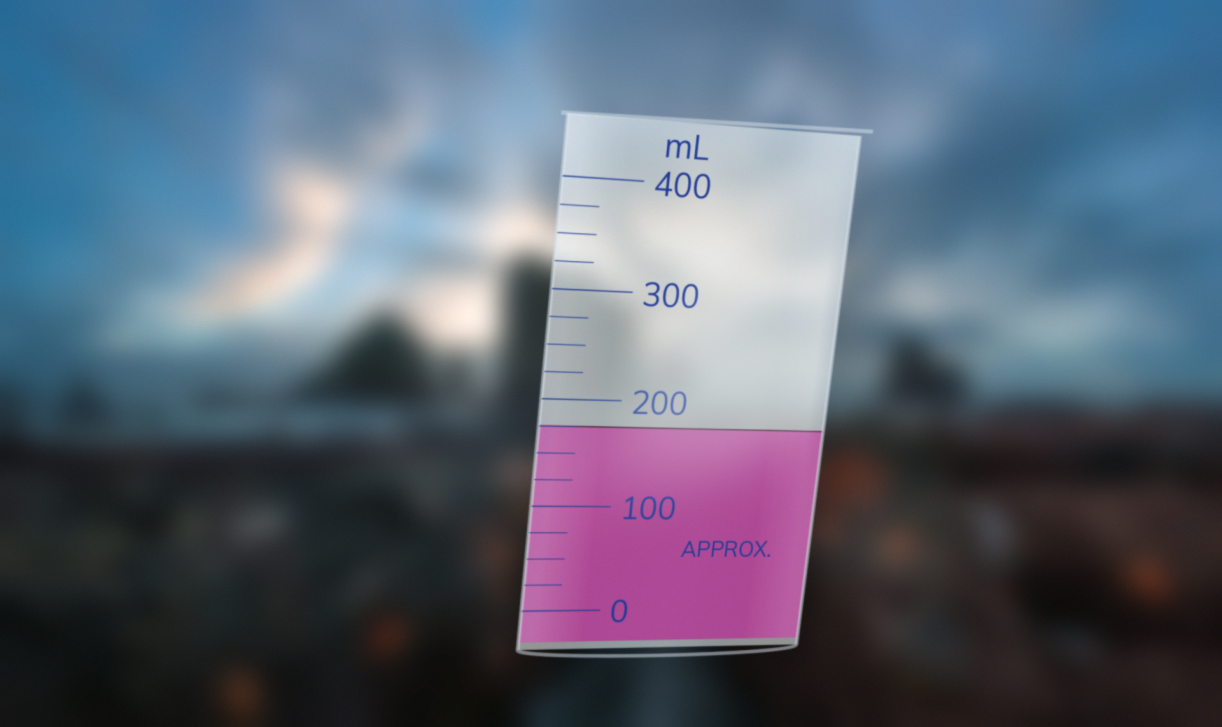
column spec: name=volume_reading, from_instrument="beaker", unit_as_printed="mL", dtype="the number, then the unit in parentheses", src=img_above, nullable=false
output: 175 (mL)
